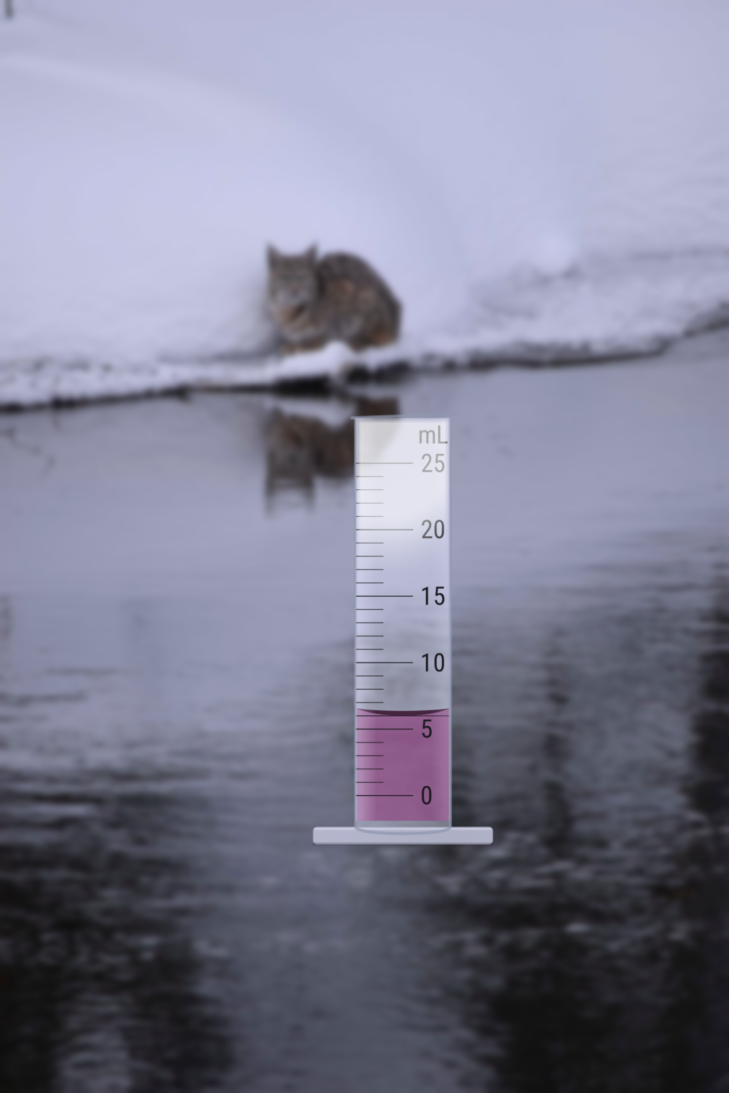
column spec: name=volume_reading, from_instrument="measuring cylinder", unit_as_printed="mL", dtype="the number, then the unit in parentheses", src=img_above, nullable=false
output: 6 (mL)
